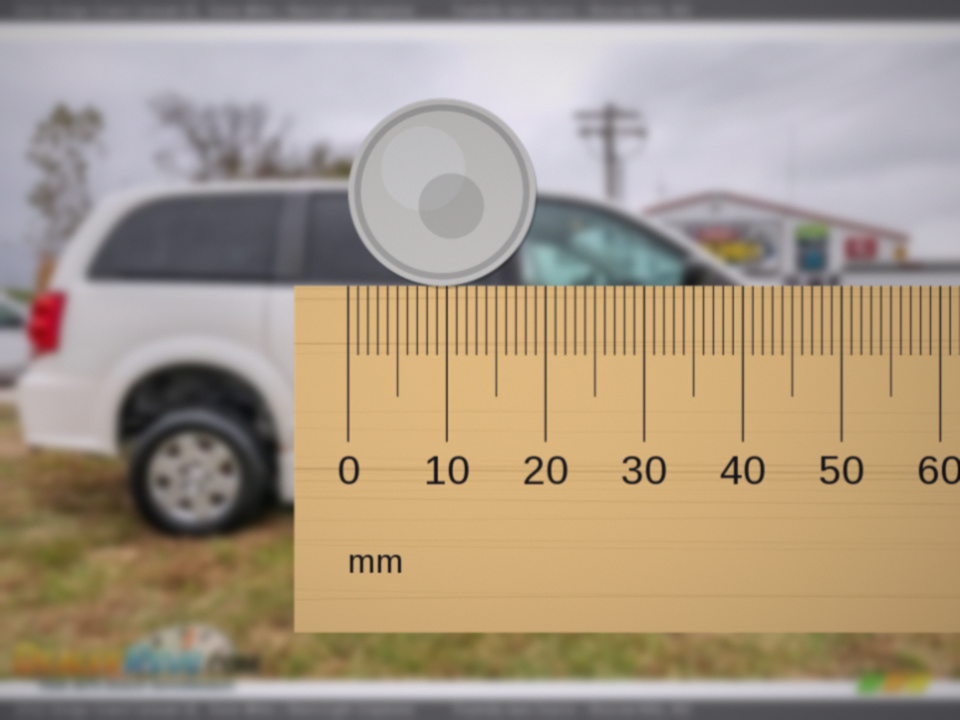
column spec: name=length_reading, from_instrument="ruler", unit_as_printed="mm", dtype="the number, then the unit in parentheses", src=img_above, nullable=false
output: 19 (mm)
